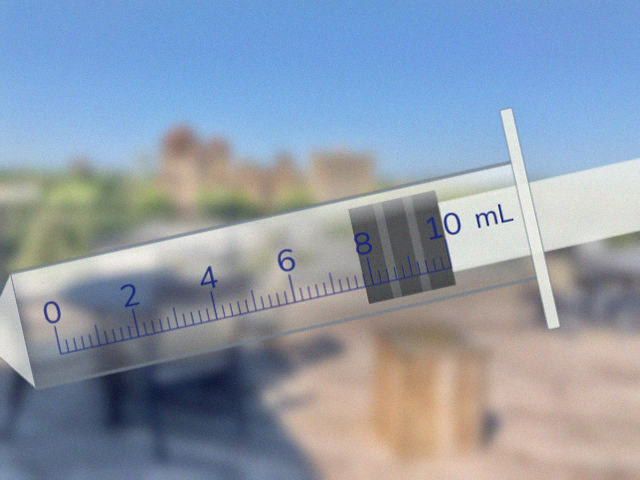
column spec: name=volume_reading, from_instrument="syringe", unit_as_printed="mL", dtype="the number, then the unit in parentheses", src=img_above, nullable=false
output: 7.8 (mL)
